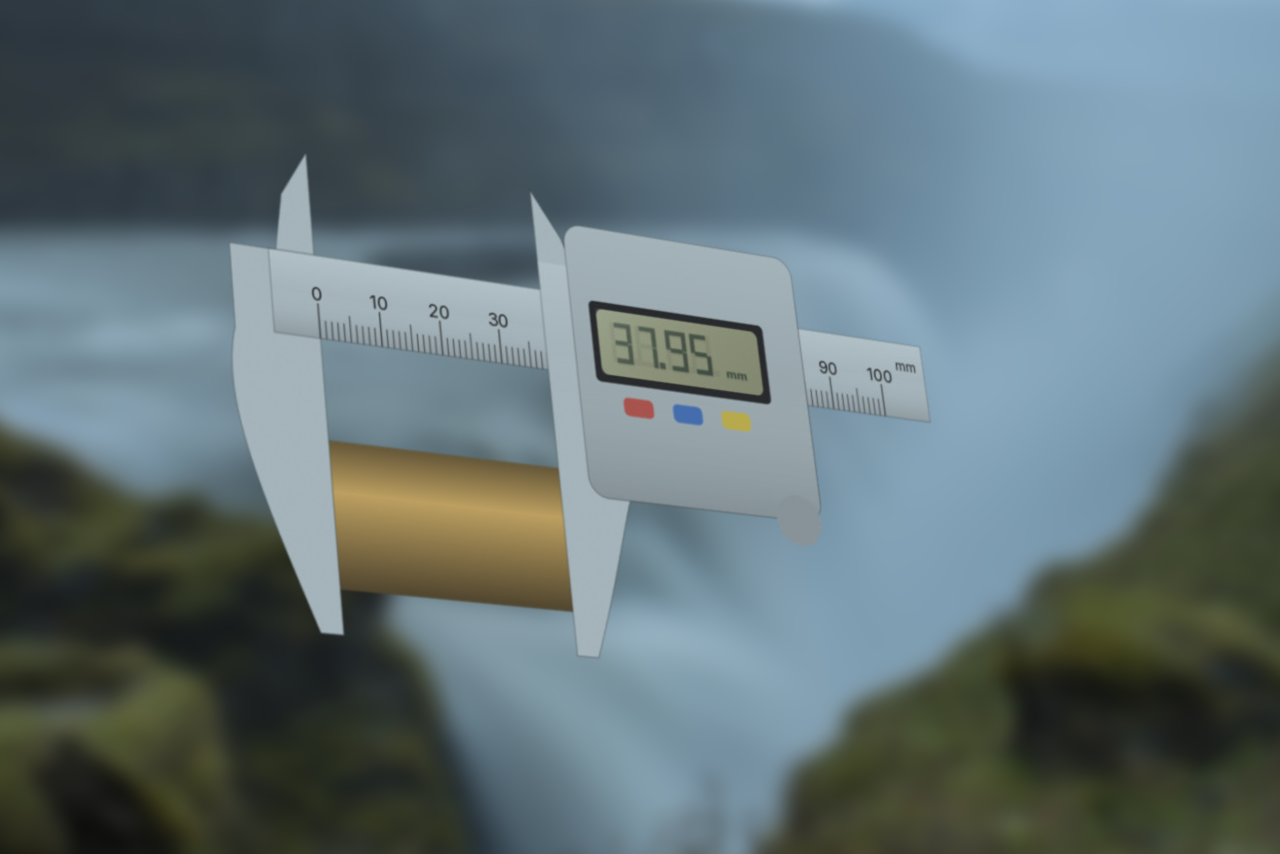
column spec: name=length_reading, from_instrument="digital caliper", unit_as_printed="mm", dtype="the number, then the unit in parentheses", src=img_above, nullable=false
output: 37.95 (mm)
